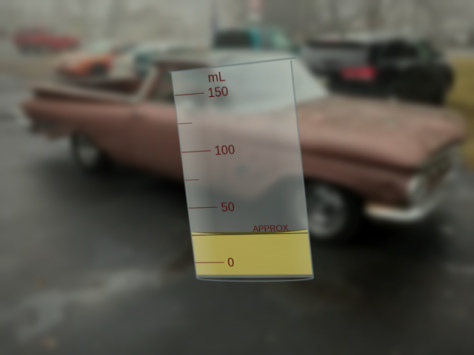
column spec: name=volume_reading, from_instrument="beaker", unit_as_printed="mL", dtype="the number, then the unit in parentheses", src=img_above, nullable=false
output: 25 (mL)
